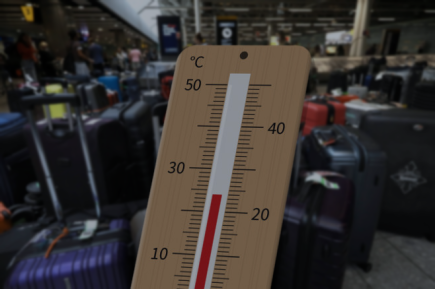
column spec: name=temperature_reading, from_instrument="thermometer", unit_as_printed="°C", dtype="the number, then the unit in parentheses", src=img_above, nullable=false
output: 24 (°C)
